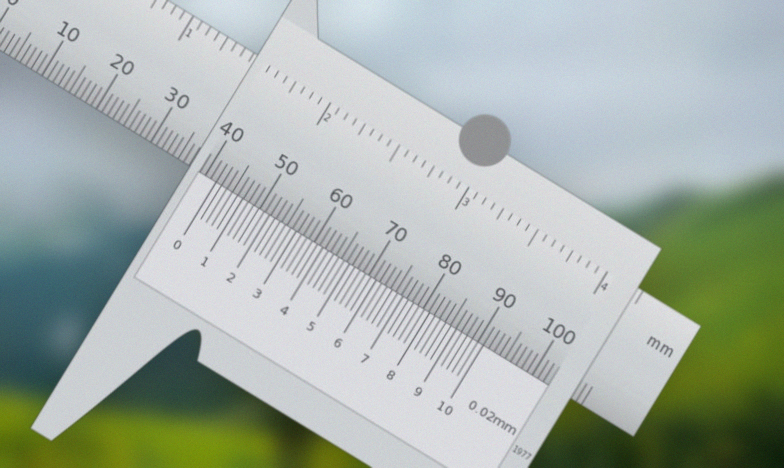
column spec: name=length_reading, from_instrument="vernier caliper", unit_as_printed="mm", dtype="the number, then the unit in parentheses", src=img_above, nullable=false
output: 42.0 (mm)
